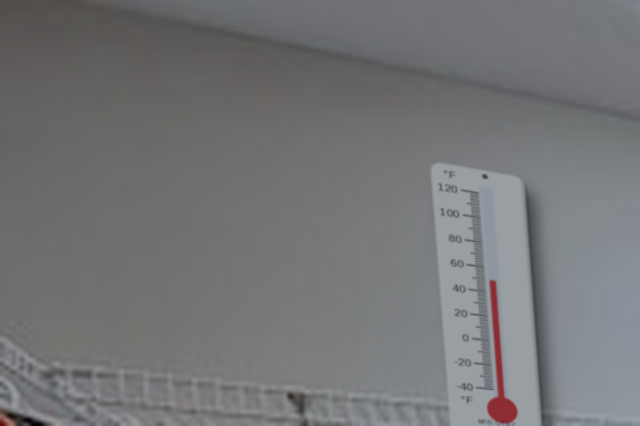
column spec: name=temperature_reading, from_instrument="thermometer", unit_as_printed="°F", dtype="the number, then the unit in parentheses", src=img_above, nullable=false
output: 50 (°F)
